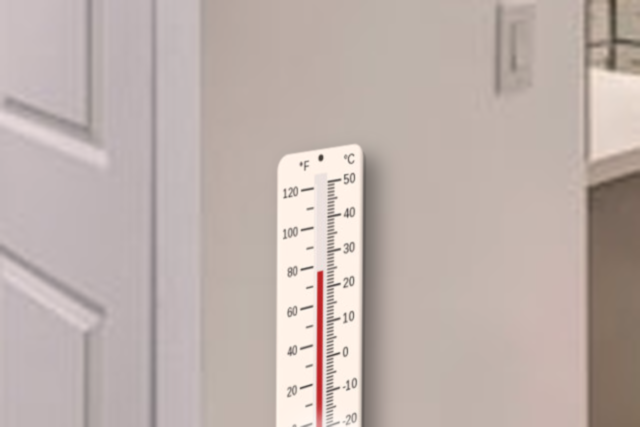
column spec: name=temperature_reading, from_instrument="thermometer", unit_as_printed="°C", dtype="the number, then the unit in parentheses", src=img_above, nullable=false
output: 25 (°C)
